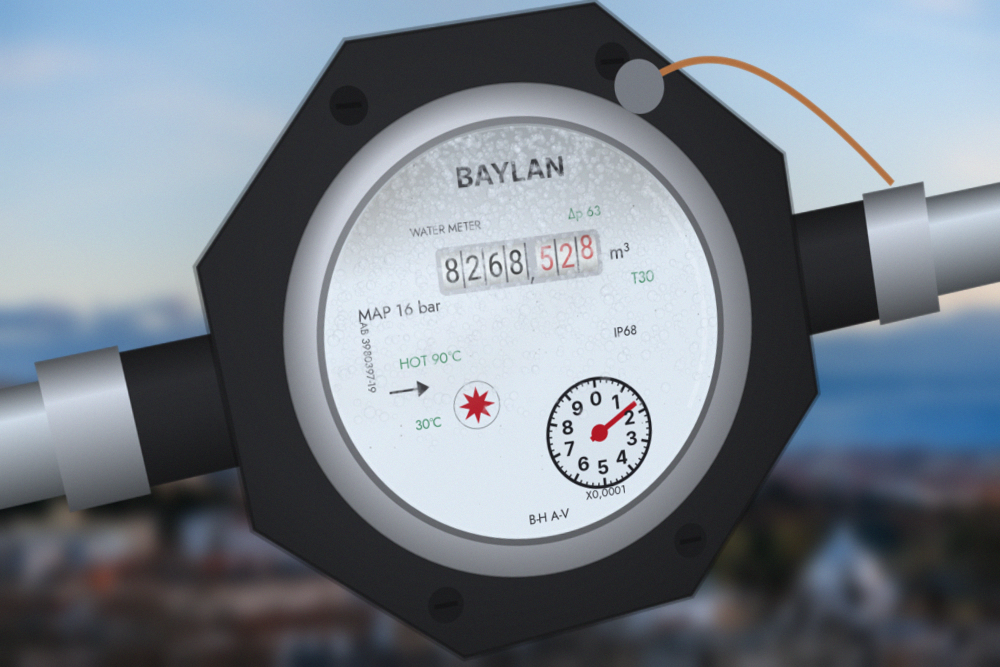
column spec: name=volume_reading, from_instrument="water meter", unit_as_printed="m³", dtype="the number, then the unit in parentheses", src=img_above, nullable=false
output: 8268.5281 (m³)
